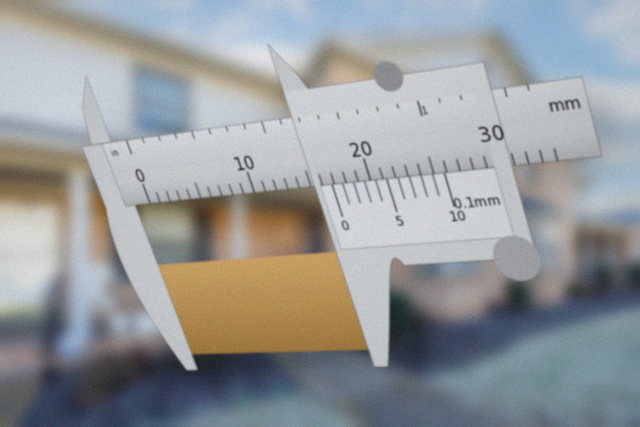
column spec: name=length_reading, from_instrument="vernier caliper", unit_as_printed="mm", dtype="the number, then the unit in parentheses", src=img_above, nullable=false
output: 16.8 (mm)
